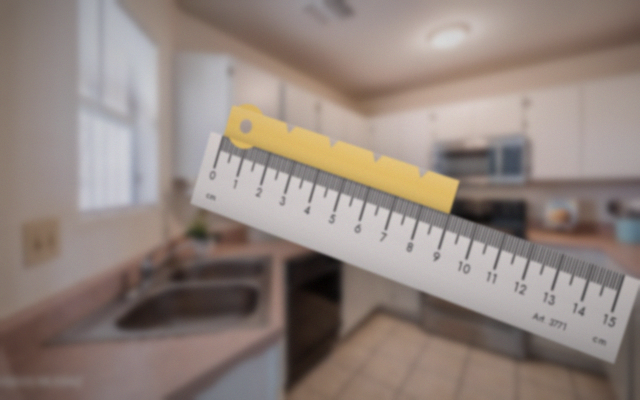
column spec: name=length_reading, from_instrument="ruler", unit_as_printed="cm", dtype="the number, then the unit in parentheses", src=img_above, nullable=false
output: 9 (cm)
